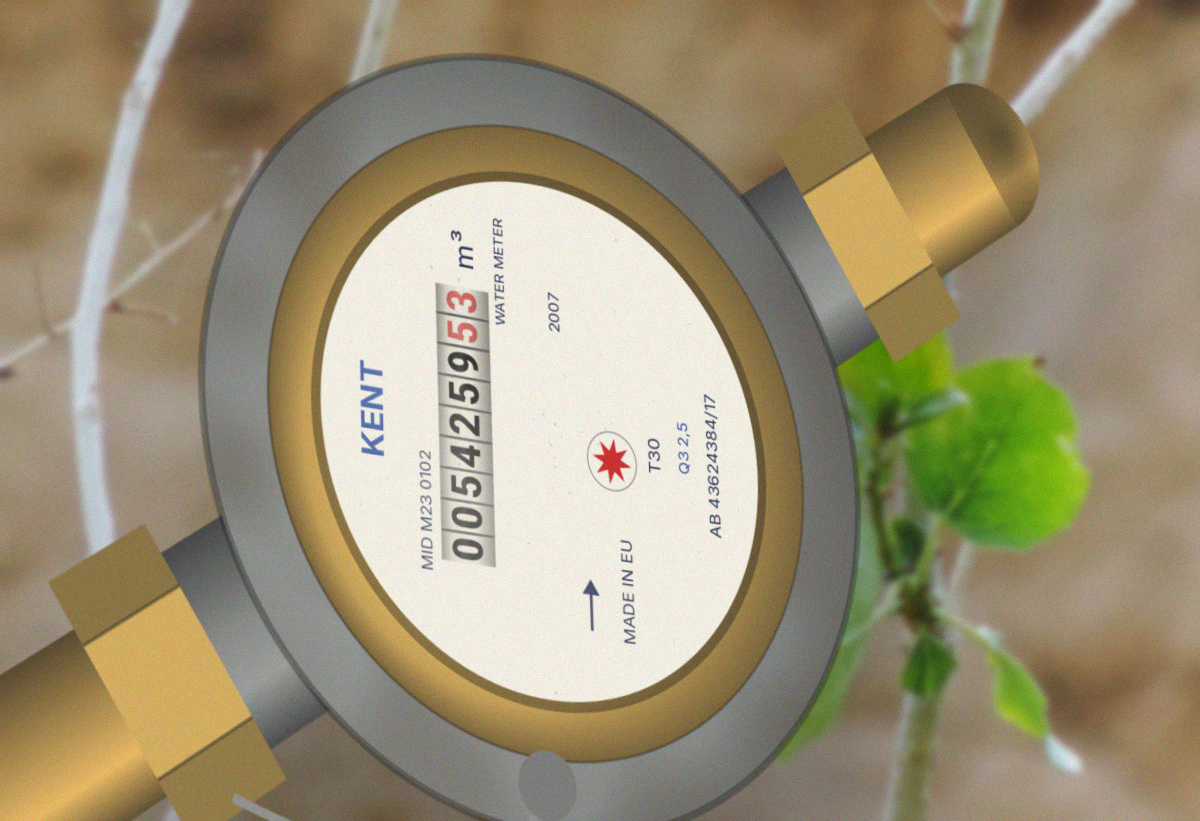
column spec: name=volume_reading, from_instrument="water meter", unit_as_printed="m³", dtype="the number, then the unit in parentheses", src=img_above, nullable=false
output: 54259.53 (m³)
